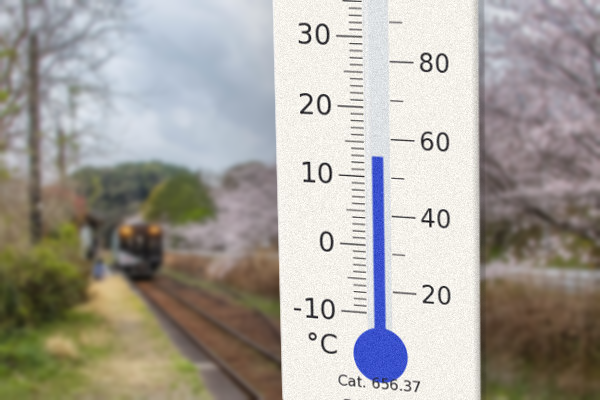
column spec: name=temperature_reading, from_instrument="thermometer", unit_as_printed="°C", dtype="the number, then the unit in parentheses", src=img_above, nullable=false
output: 13 (°C)
